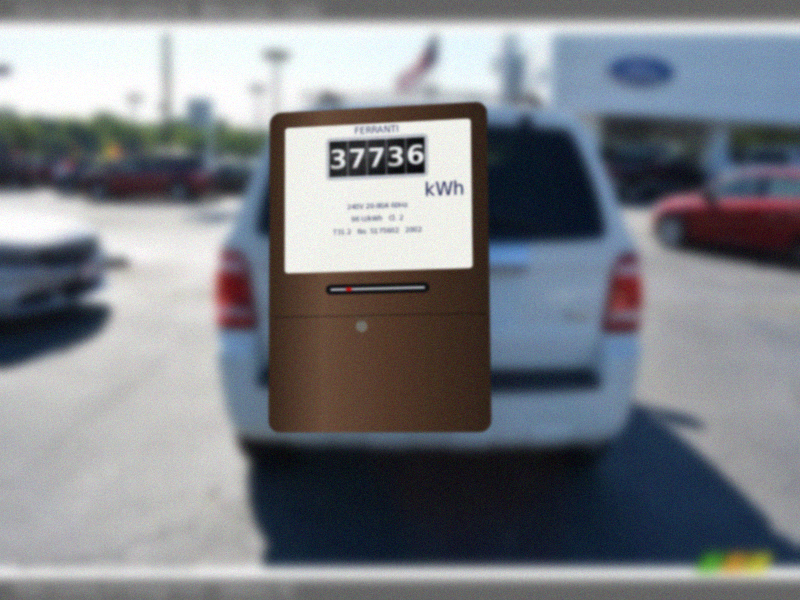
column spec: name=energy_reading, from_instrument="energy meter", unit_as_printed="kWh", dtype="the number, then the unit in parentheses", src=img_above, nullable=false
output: 37736 (kWh)
